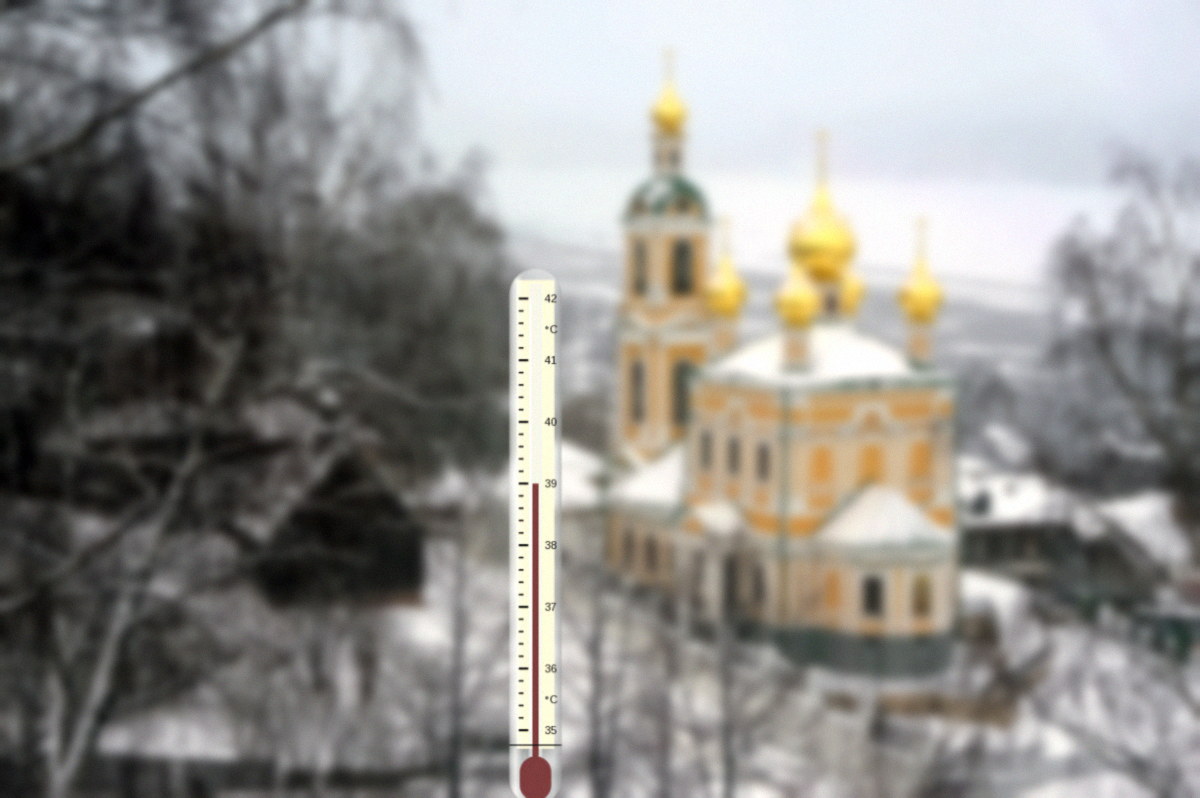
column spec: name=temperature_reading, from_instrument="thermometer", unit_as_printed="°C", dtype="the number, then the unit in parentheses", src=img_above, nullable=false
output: 39 (°C)
